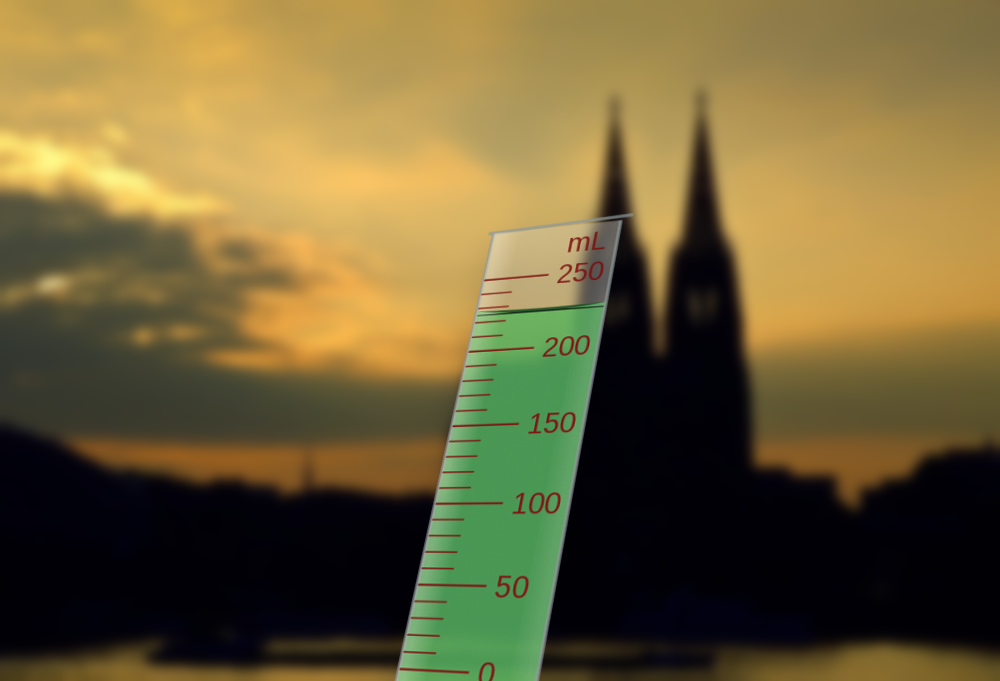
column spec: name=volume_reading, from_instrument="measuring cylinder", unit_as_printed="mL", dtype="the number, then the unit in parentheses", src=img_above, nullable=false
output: 225 (mL)
